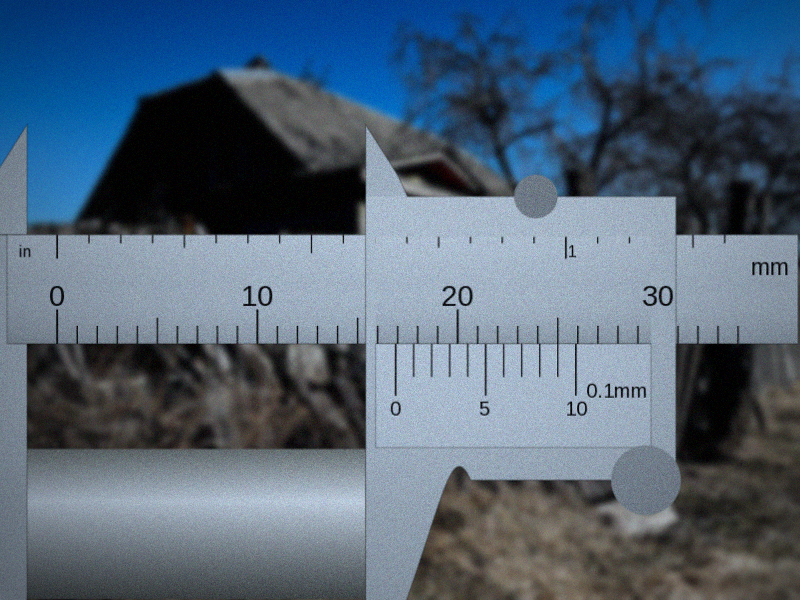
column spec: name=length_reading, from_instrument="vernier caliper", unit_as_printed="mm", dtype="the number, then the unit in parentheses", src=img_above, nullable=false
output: 16.9 (mm)
